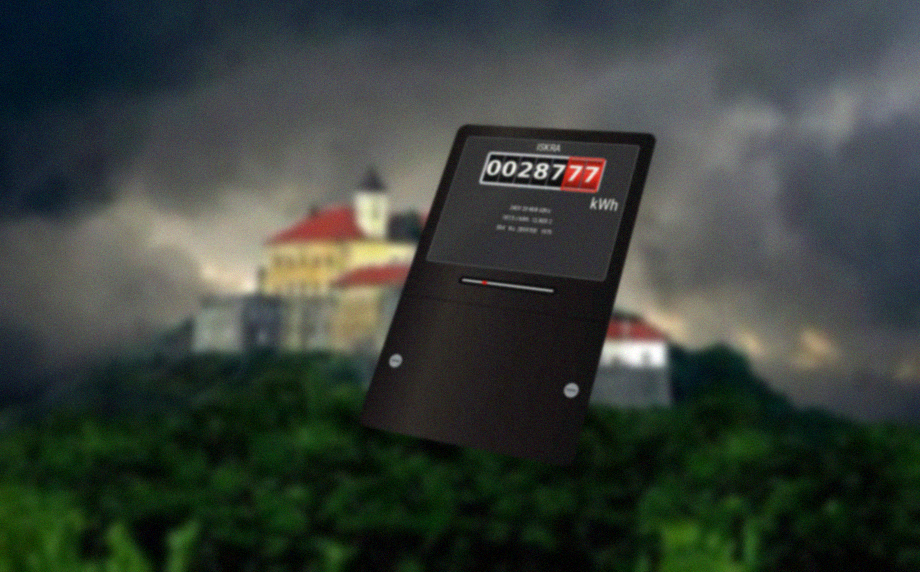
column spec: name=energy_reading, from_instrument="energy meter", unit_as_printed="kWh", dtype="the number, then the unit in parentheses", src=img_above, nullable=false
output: 287.77 (kWh)
